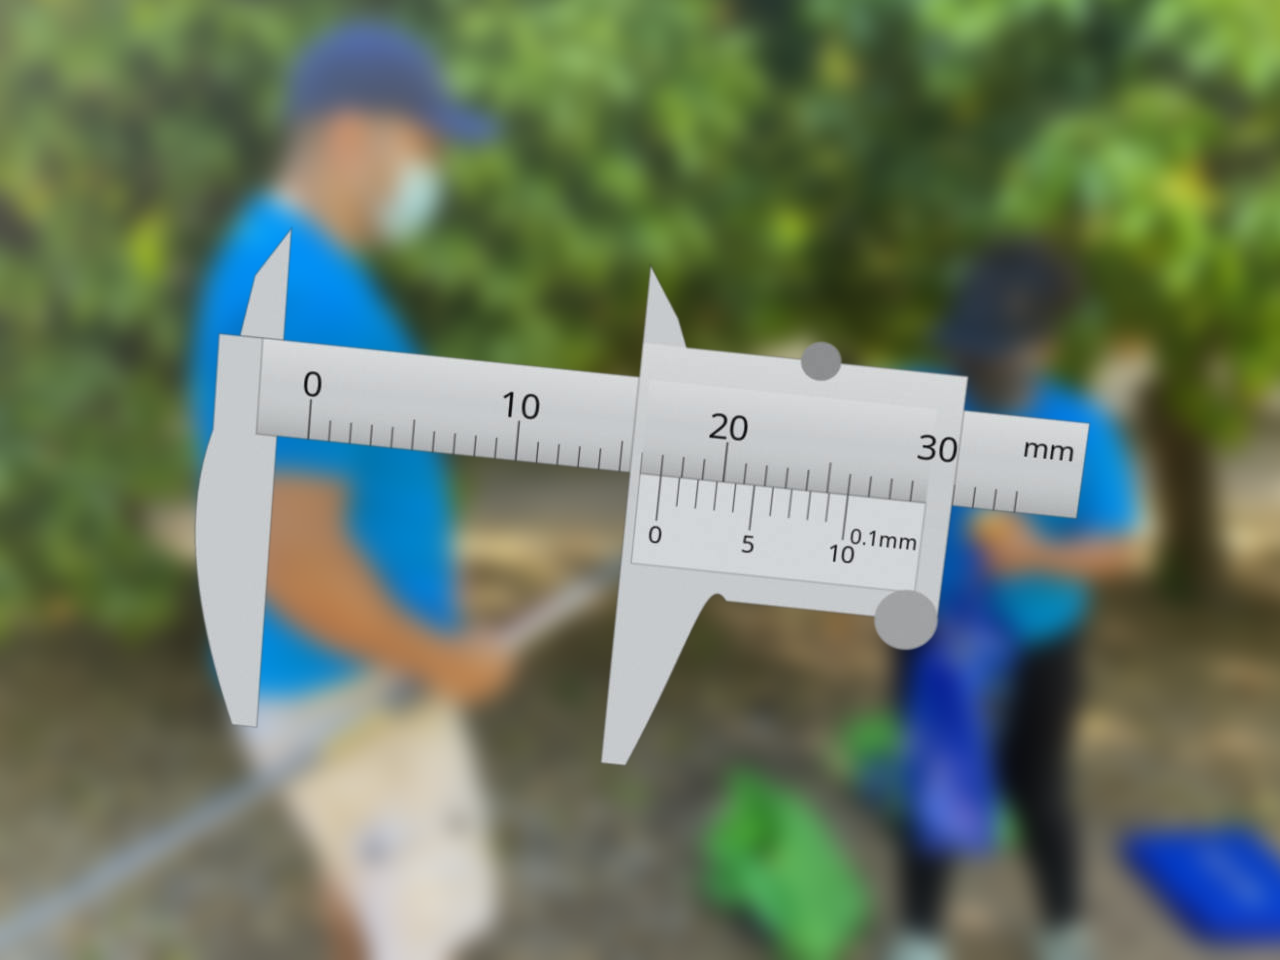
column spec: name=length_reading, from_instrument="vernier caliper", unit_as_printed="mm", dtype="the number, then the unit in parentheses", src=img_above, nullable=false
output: 17.0 (mm)
